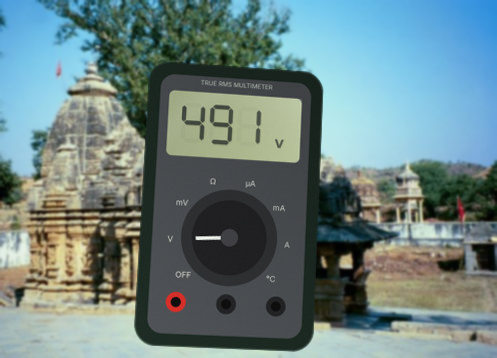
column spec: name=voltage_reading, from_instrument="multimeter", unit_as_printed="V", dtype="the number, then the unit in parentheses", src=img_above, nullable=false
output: 491 (V)
